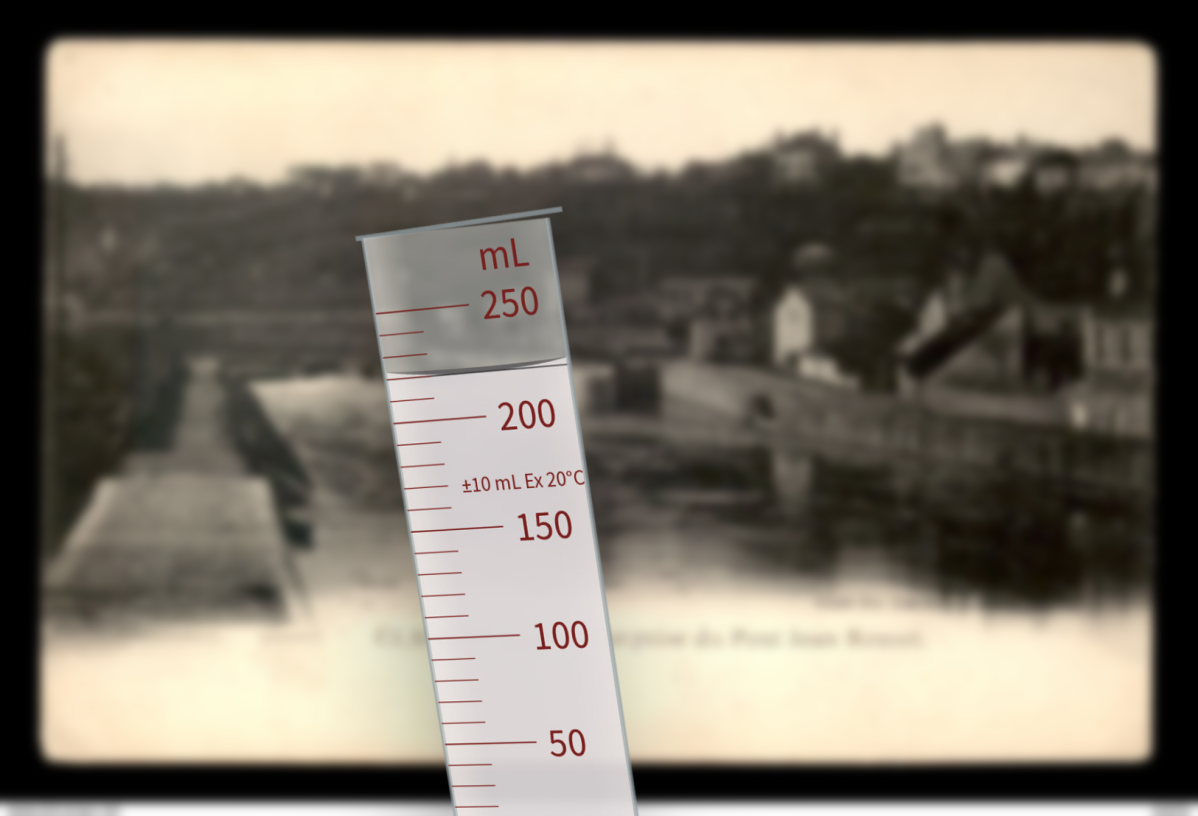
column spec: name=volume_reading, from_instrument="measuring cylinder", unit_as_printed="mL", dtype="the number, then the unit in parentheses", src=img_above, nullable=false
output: 220 (mL)
